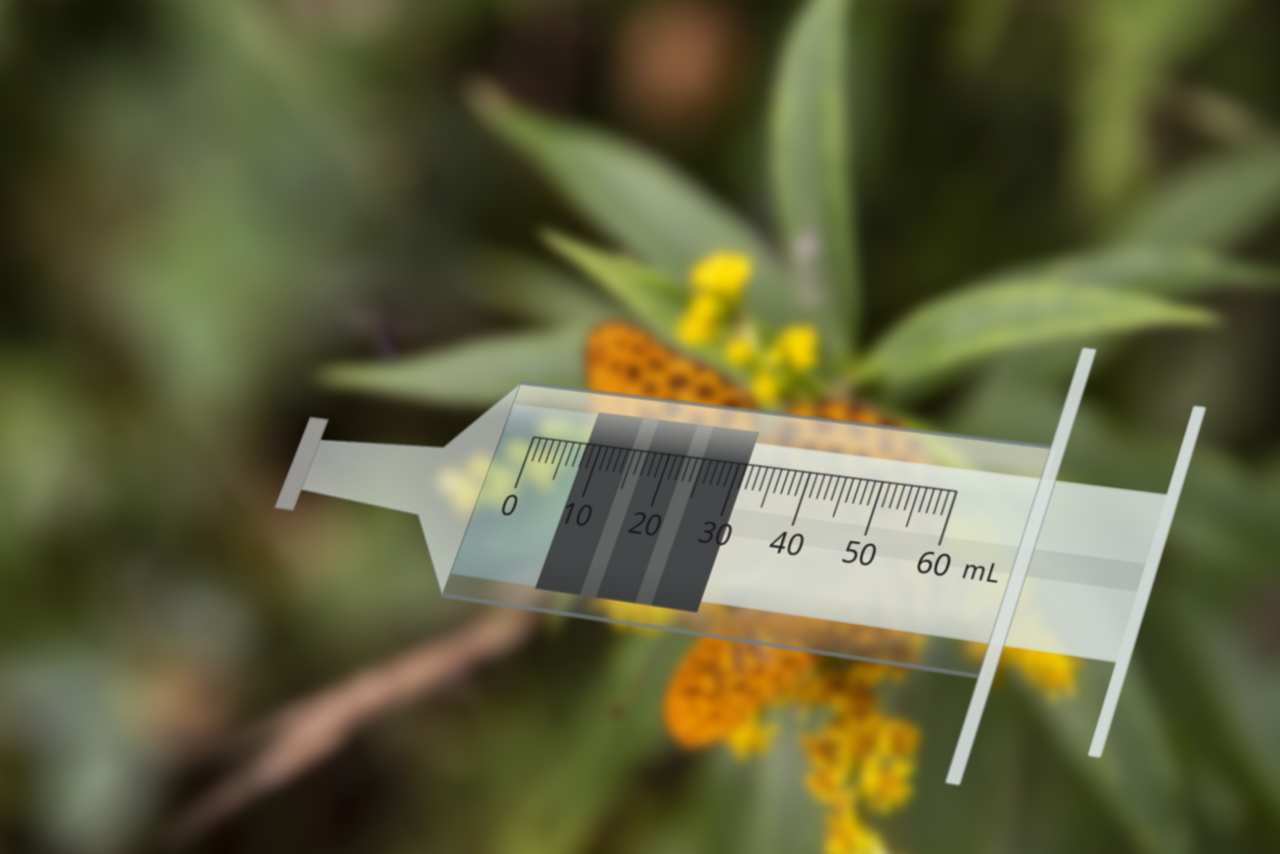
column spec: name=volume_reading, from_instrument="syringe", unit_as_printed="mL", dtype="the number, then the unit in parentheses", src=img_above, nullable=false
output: 8 (mL)
